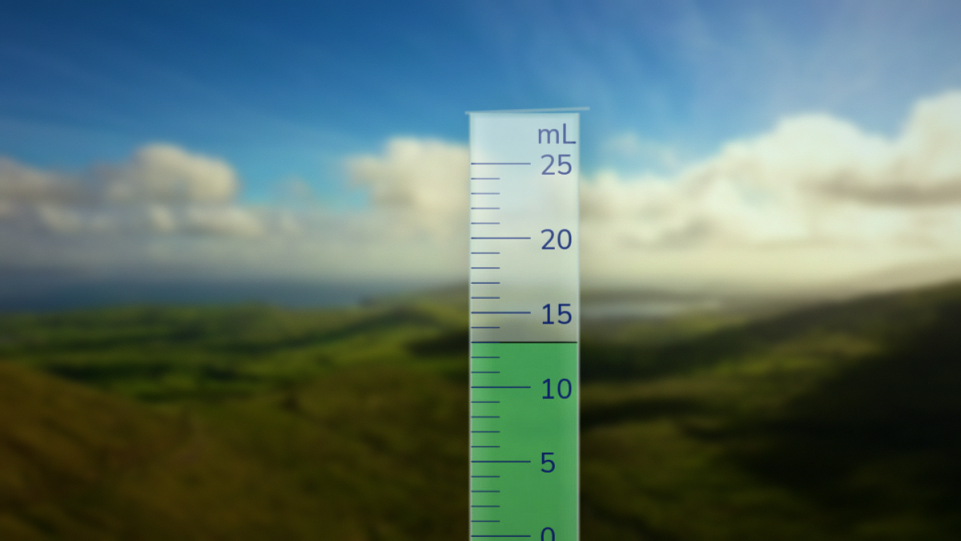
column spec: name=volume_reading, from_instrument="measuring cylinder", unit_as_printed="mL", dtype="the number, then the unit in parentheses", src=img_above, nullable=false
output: 13 (mL)
